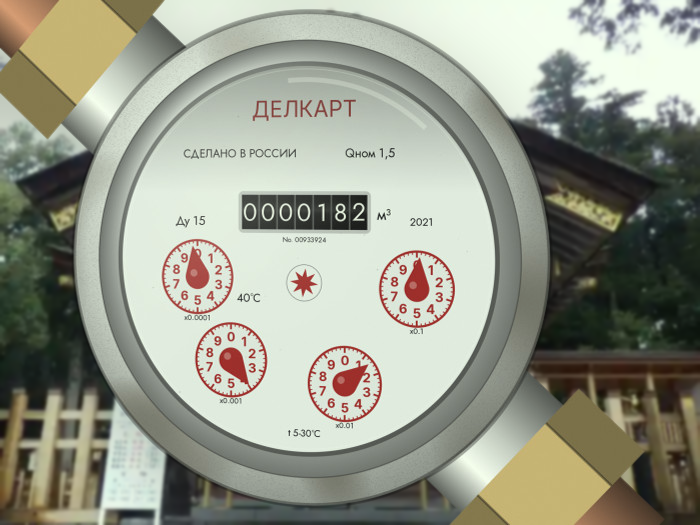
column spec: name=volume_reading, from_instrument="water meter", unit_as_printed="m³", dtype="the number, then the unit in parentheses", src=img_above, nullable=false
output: 182.0139 (m³)
